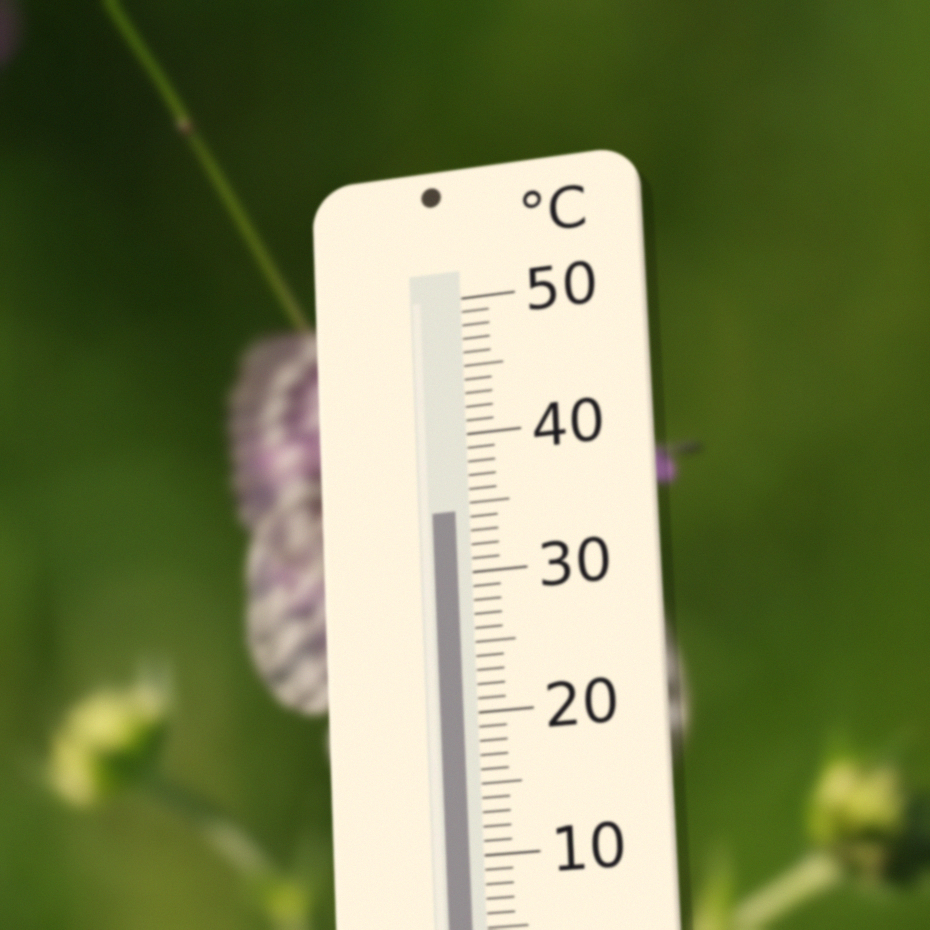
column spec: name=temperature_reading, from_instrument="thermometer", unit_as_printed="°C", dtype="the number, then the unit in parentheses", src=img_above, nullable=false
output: 34.5 (°C)
